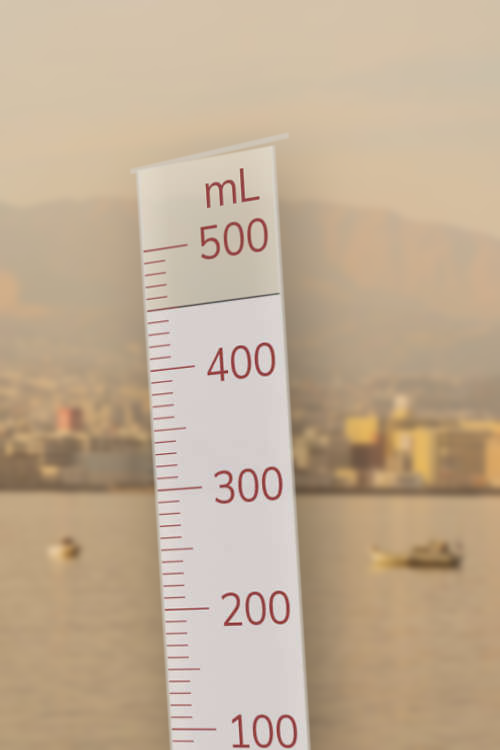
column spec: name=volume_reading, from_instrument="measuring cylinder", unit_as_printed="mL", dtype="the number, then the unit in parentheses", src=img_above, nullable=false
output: 450 (mL)
